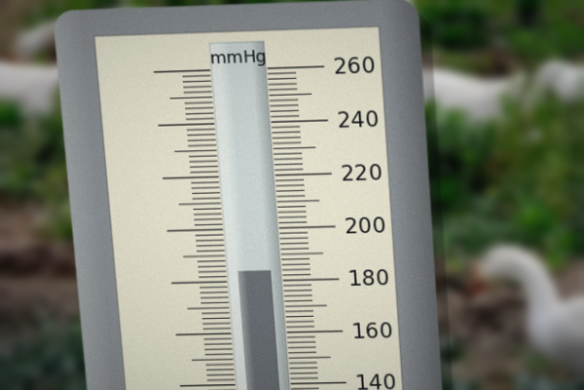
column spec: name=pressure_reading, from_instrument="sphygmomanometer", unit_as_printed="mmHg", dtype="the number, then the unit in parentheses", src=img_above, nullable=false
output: 184 (mmHg)
